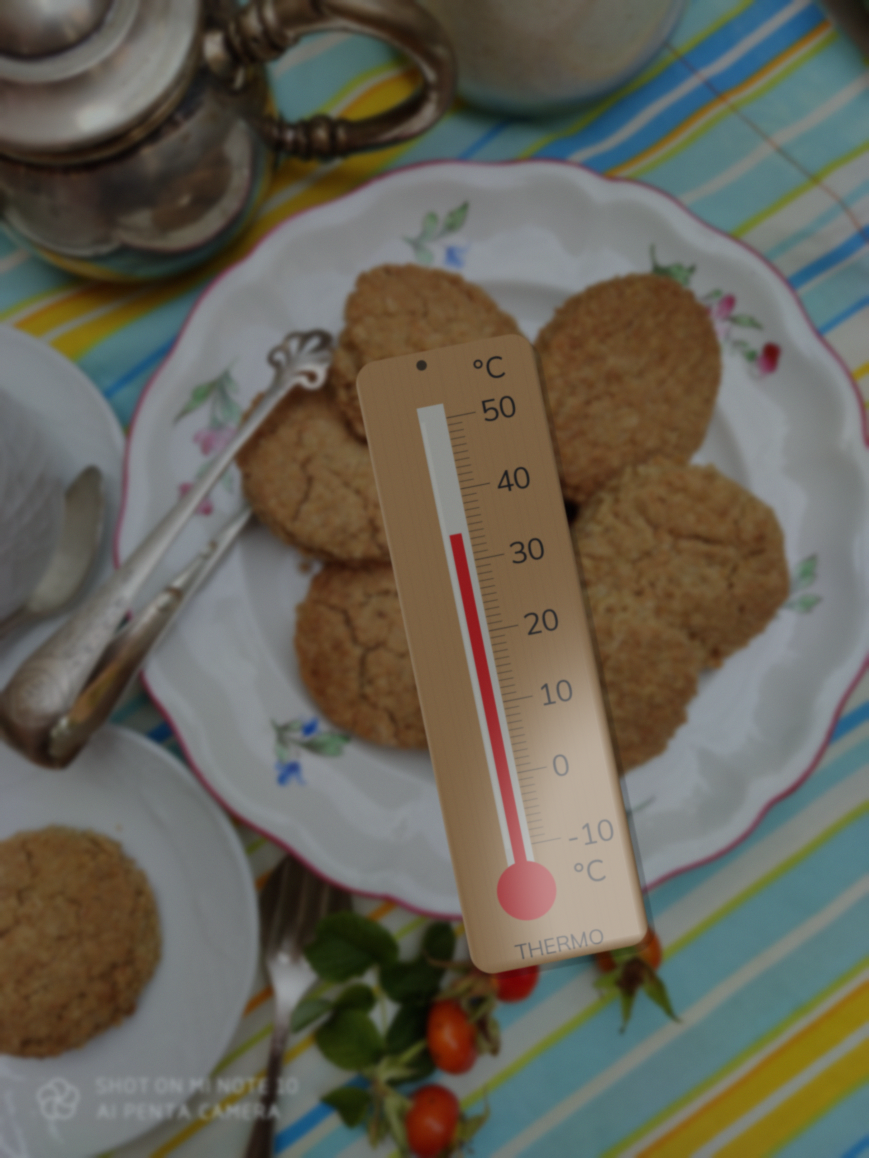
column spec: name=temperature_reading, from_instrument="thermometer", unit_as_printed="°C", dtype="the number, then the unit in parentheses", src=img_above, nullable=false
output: 34 (°C)
